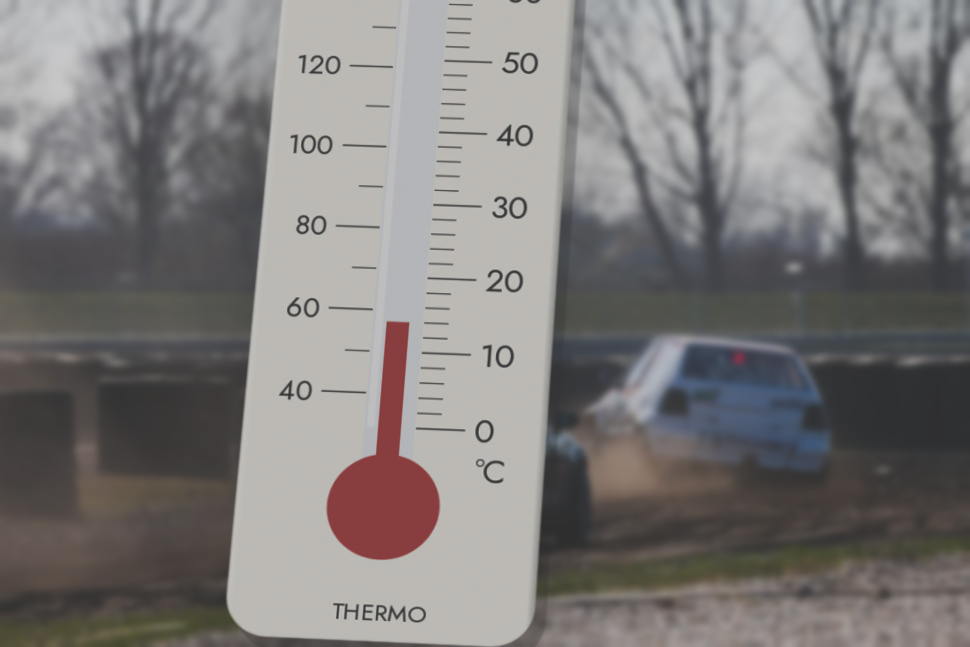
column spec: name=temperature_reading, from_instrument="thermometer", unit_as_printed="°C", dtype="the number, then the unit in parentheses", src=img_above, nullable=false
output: 14 (°C)
